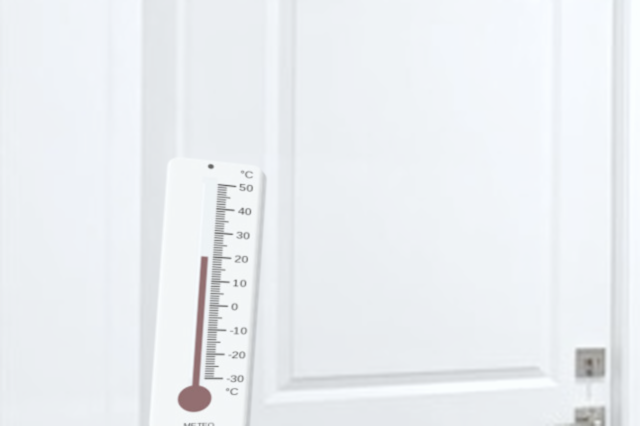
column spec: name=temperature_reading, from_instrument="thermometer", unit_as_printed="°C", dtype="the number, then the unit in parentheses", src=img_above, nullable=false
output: 20 (°C)
